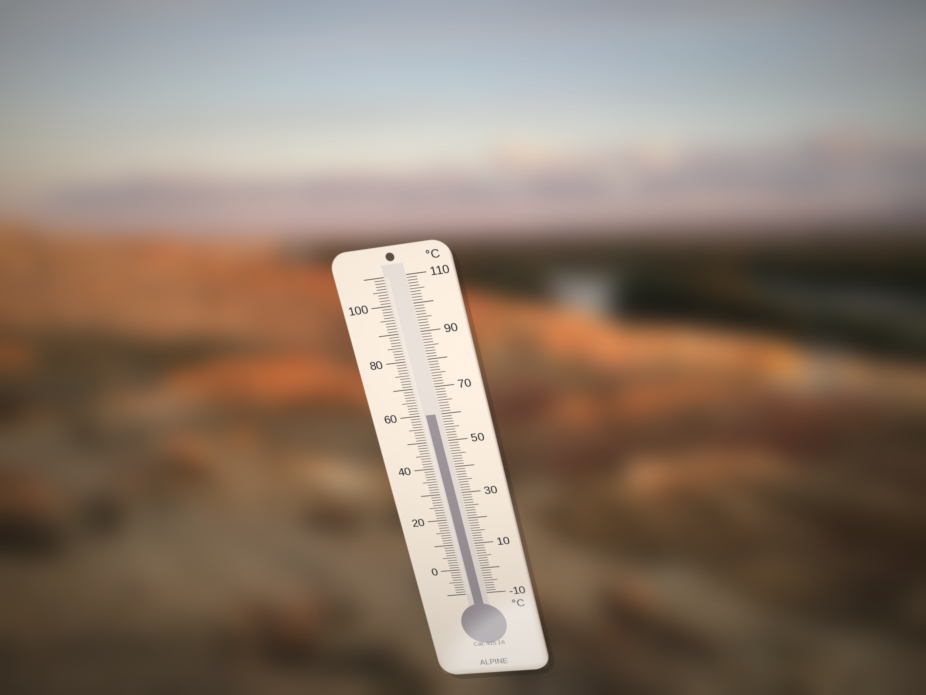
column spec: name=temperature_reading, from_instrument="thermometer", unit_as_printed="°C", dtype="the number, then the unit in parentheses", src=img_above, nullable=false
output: 60 (°C)
